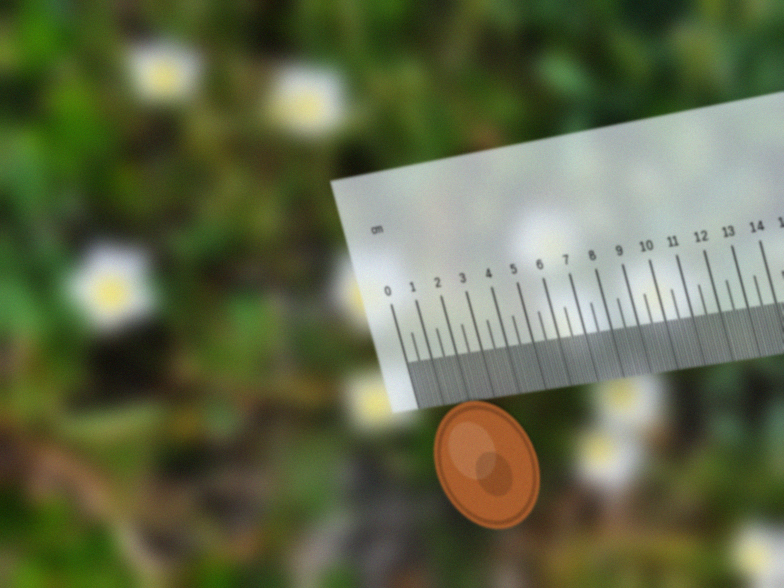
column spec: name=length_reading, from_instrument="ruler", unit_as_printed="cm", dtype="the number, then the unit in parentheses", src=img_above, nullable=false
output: 4 (cm)
